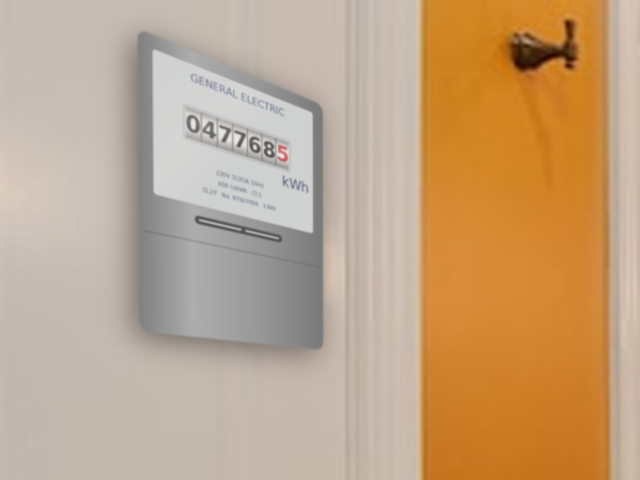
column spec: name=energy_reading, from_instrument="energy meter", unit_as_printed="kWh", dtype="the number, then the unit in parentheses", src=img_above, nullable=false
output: 47768.5 (kWh)
